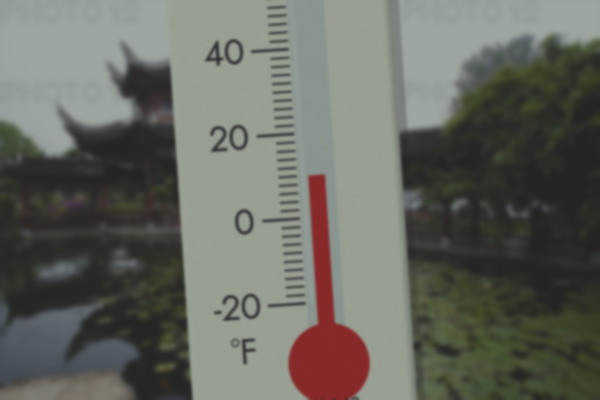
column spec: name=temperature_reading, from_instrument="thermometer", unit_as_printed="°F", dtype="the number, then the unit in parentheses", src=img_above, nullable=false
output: 10 (°F)
